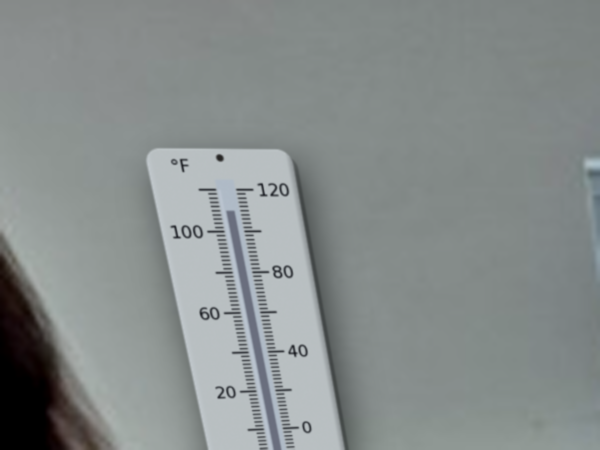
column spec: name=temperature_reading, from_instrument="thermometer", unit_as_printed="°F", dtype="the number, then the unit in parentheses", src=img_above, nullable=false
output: 110 (°F)
